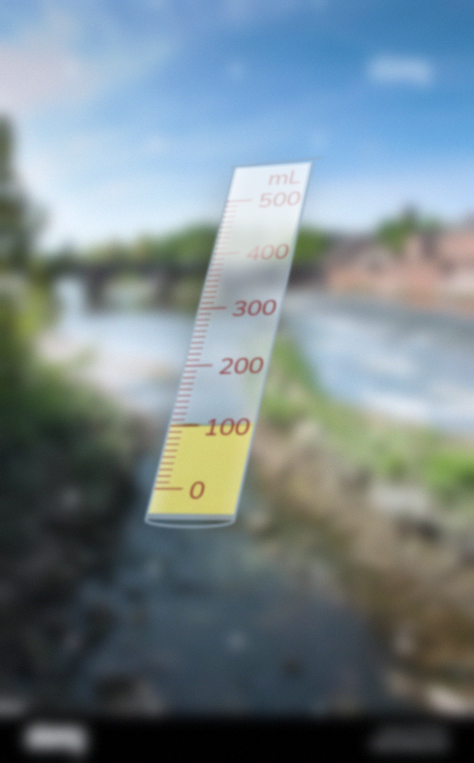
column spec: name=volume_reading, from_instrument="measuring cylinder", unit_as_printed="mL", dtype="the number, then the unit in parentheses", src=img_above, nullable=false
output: 100 (mL)
